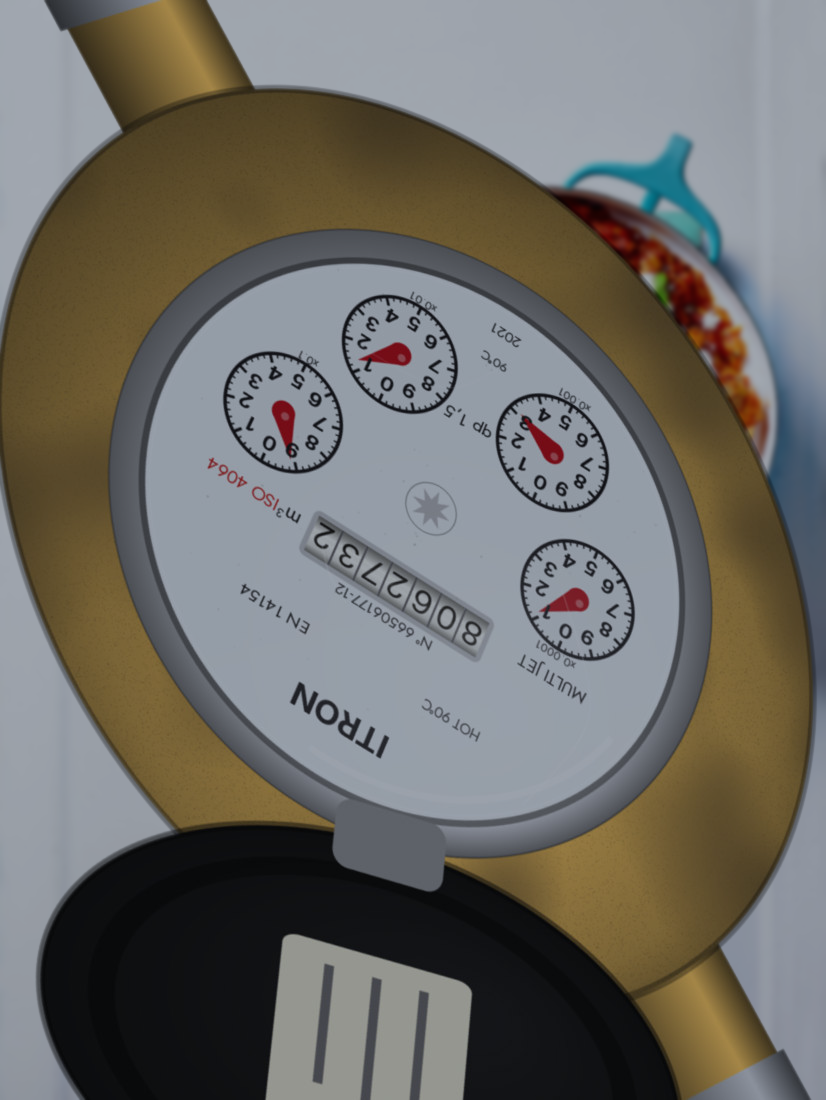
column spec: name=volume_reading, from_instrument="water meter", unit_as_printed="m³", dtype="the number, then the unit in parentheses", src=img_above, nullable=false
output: 8062731.9131 (m³)
